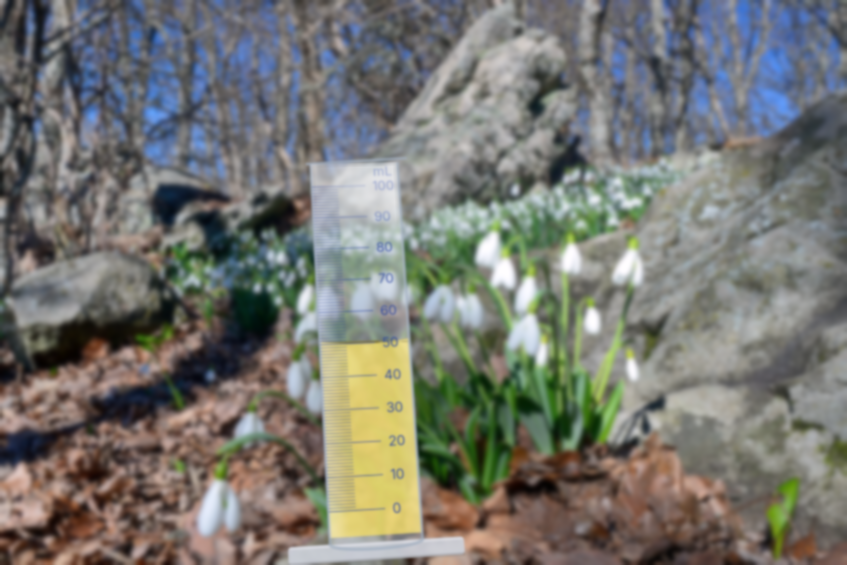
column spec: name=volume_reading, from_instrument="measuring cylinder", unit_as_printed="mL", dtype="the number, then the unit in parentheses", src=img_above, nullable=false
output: 50 (mL)
